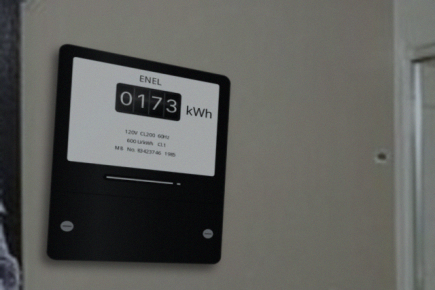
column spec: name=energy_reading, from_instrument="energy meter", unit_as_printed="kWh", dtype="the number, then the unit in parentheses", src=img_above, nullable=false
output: 173 (kWh)
